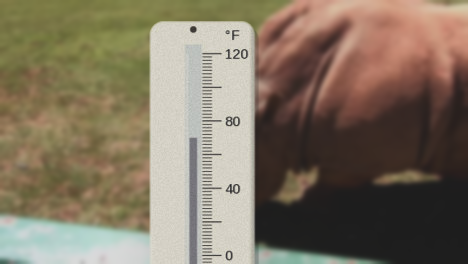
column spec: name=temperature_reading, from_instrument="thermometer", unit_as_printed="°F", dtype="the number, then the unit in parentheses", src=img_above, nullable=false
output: 70 (°F)
